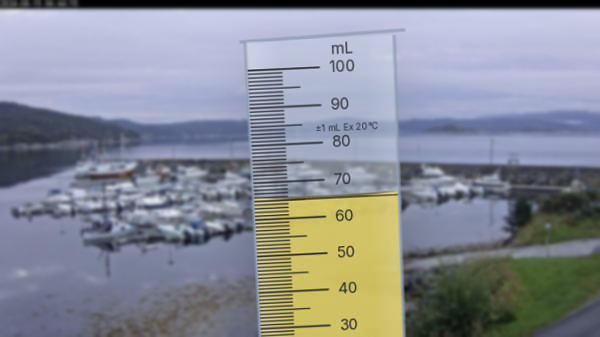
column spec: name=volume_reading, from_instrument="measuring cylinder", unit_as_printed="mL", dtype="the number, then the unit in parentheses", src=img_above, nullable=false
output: 65 (mL)
